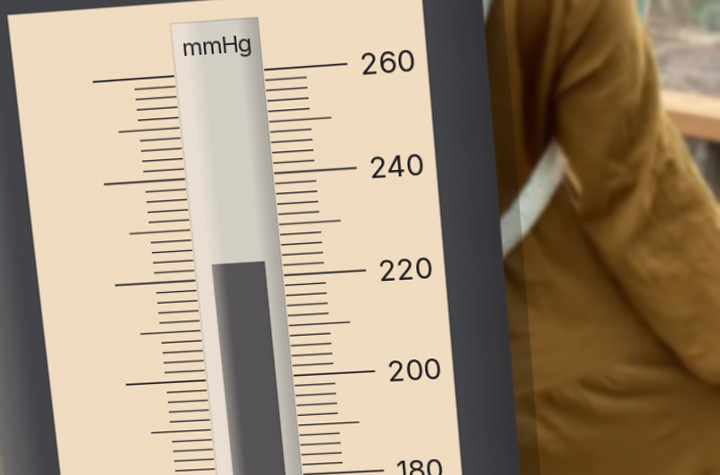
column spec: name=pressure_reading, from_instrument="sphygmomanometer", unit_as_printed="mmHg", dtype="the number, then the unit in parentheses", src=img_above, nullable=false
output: 223 (mmHg)
